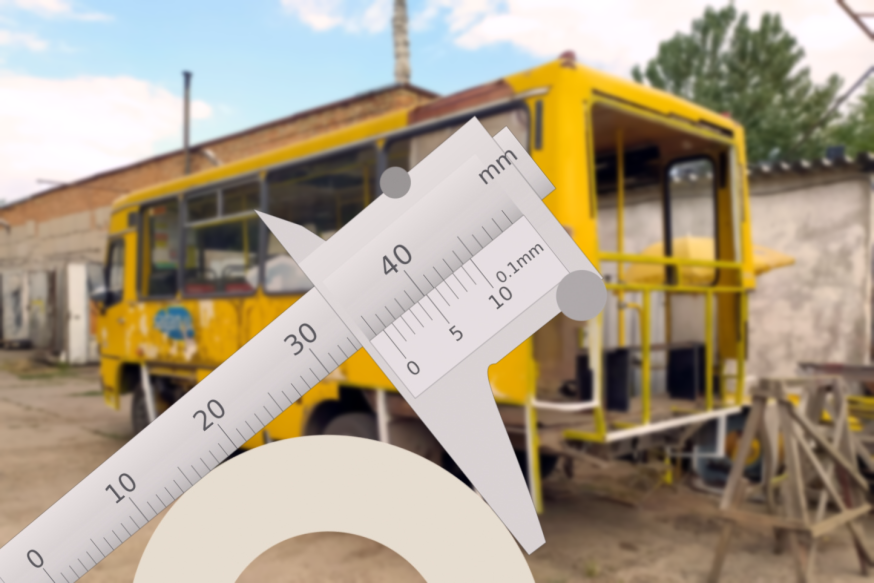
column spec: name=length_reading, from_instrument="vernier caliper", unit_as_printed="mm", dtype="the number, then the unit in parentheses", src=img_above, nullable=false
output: 35.7 (mm)
